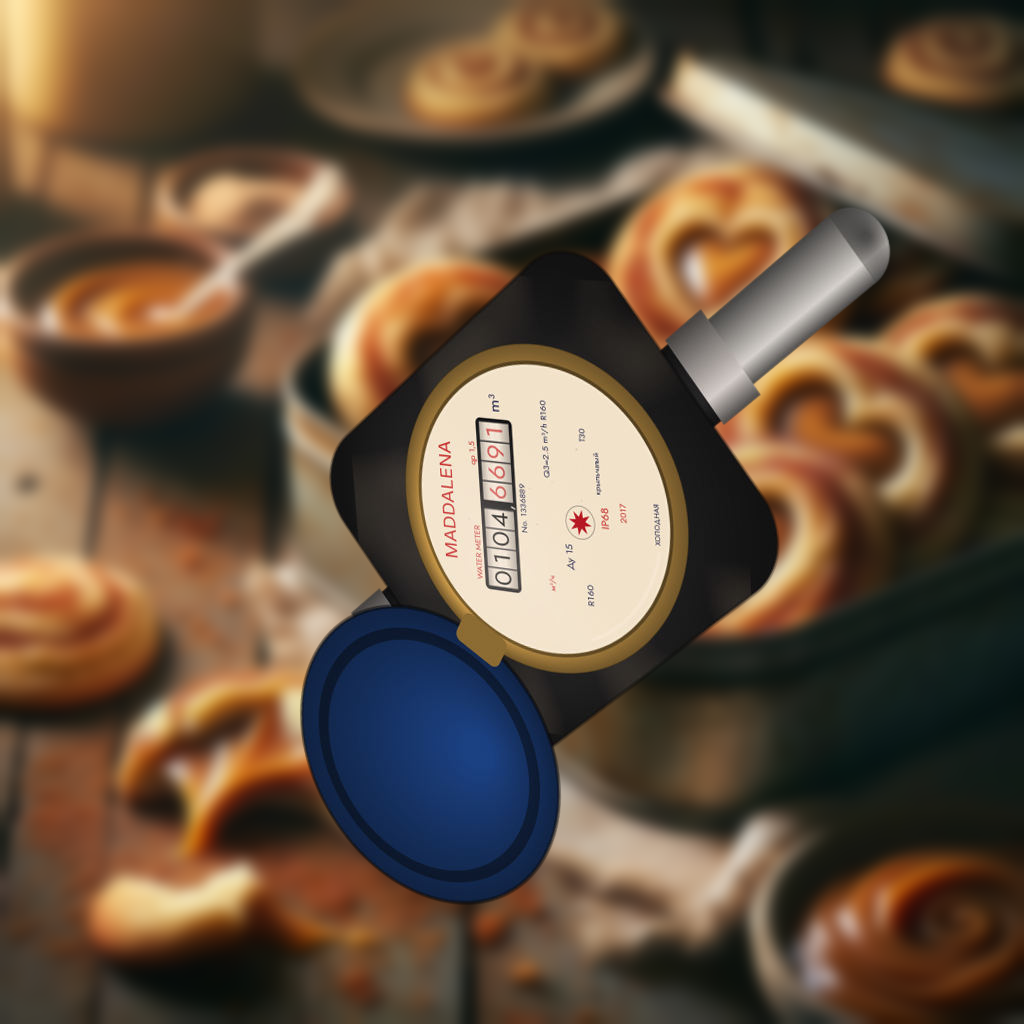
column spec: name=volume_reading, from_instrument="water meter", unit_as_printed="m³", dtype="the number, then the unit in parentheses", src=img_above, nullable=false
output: 104.6691 (m³)
